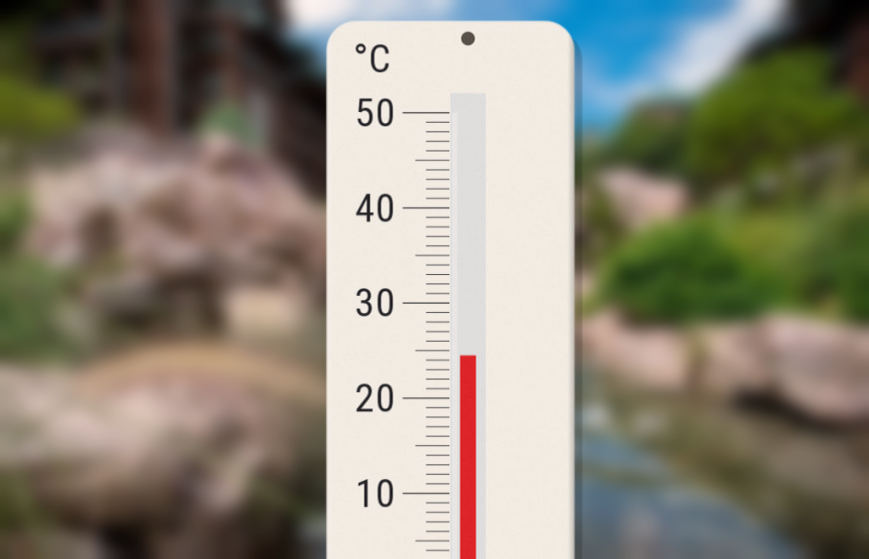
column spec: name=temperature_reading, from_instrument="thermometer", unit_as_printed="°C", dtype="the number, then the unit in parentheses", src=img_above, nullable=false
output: 24.5 (°C)
